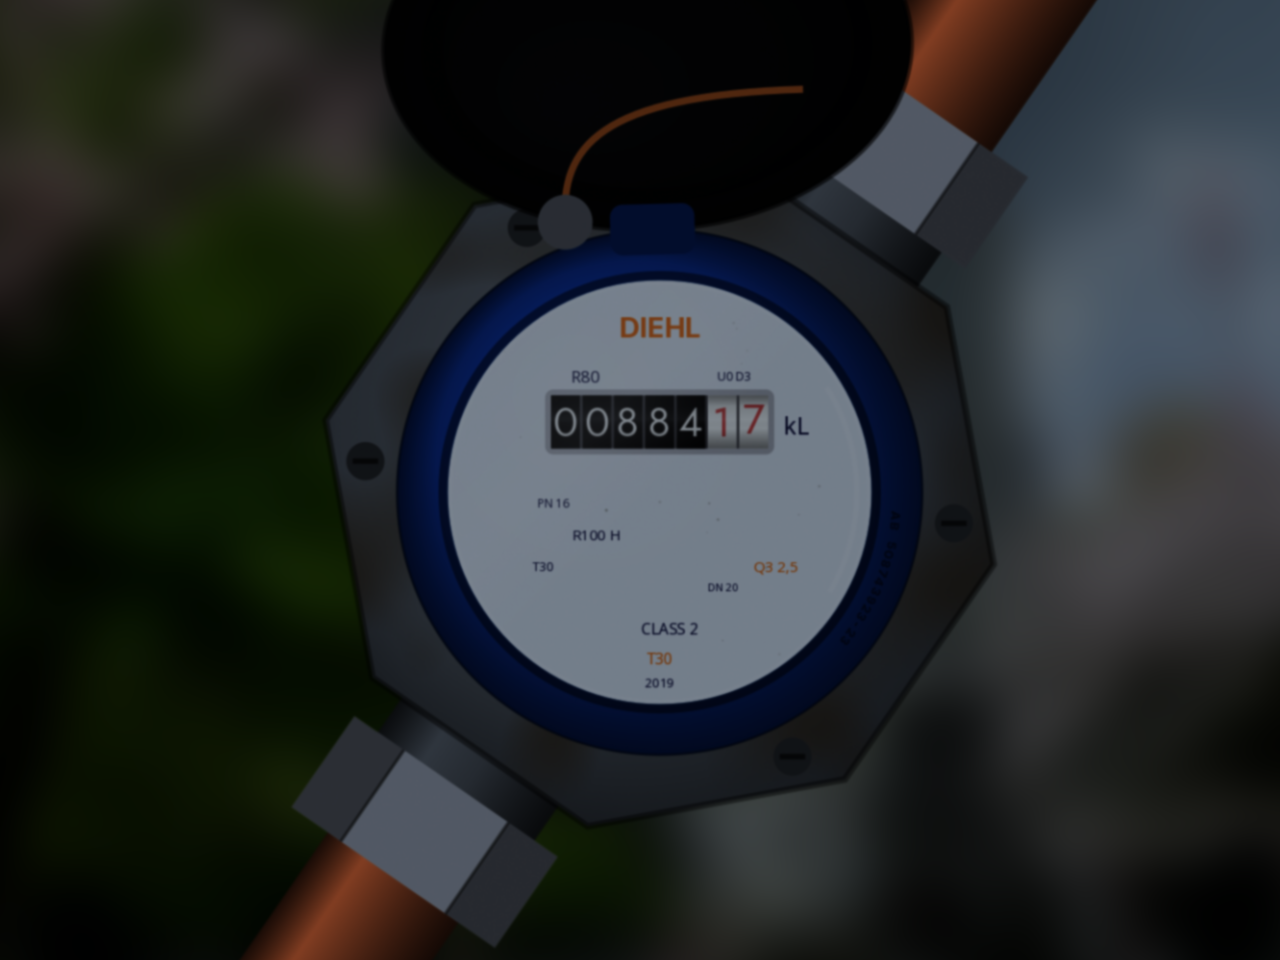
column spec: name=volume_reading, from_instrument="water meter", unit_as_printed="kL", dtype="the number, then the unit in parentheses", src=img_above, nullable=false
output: 884.17 (kL)
